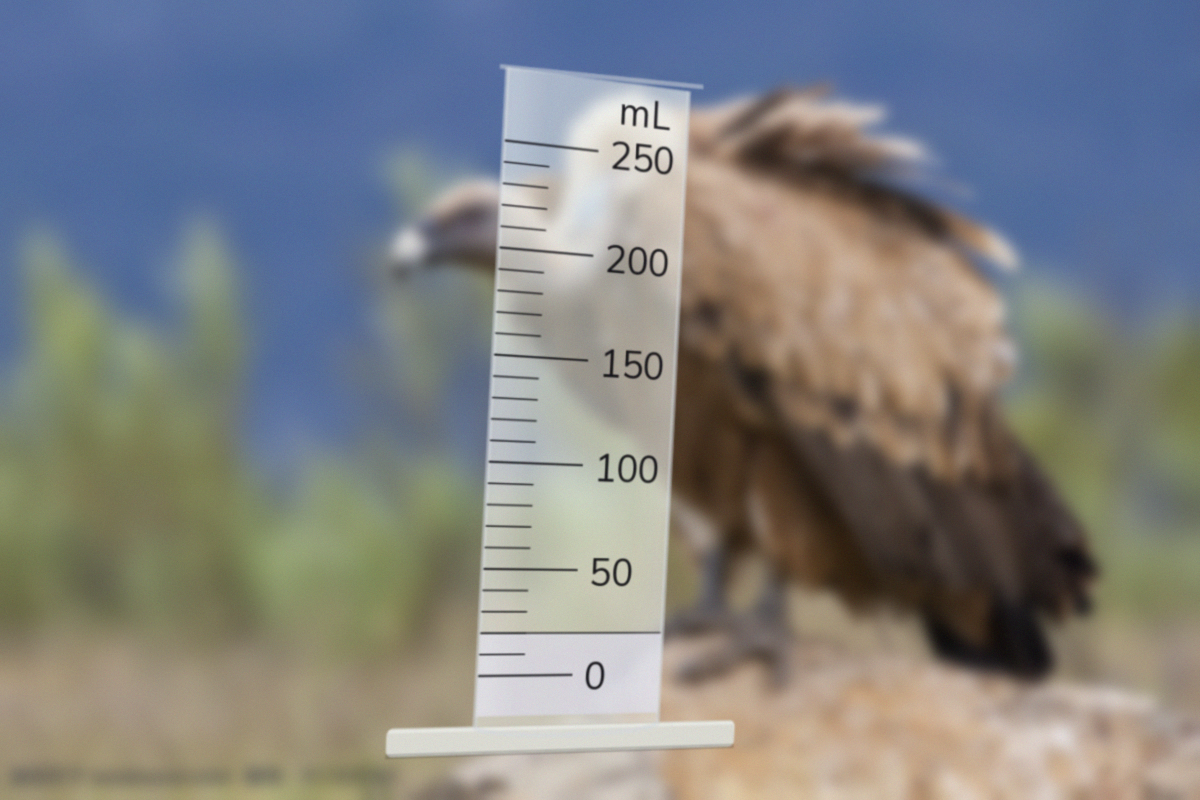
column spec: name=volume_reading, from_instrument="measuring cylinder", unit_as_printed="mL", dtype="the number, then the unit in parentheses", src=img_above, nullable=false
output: 20 (mL)
